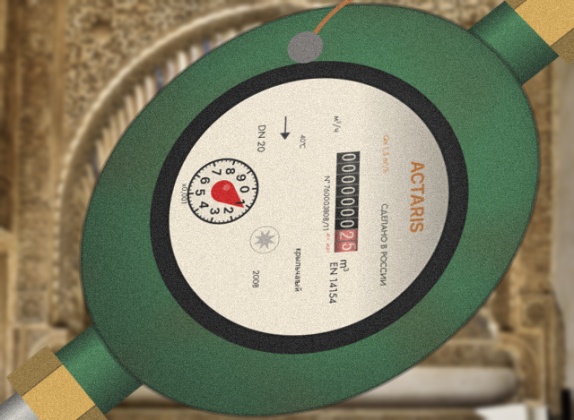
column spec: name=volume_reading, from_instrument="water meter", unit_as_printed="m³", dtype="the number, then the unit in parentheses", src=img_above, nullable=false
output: 0.251 (m³)
